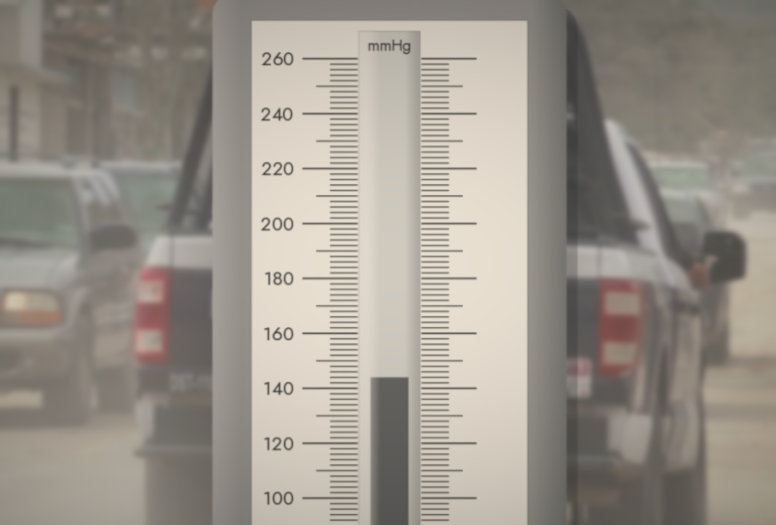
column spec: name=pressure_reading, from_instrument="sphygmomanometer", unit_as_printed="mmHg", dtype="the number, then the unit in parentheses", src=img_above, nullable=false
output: 144 (mmHg)
